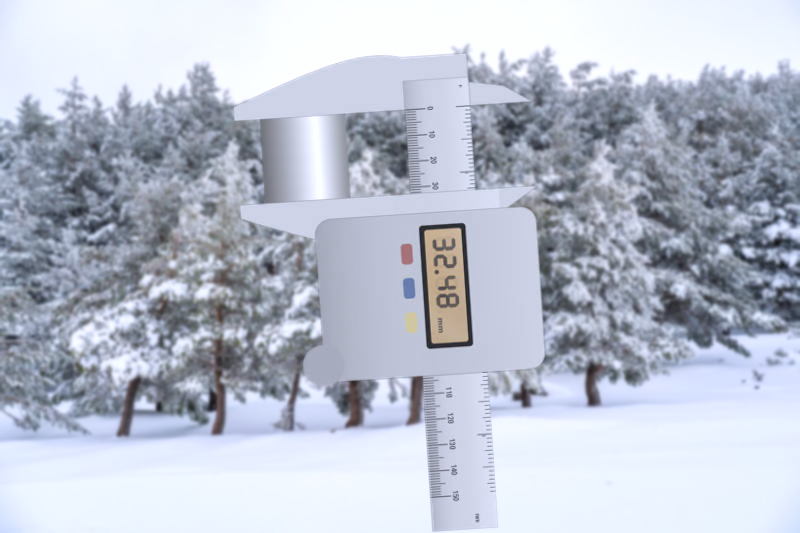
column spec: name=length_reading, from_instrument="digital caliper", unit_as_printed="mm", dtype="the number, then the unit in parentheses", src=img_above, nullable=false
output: 32.48 (mm)
